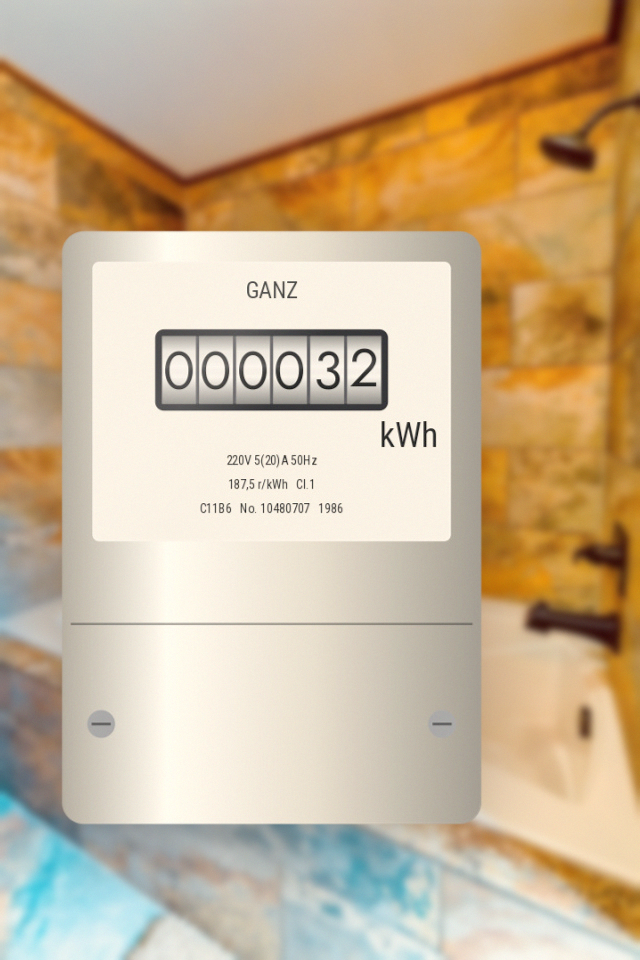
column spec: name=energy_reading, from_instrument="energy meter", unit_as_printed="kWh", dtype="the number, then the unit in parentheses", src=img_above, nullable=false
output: 32 (kWh)
